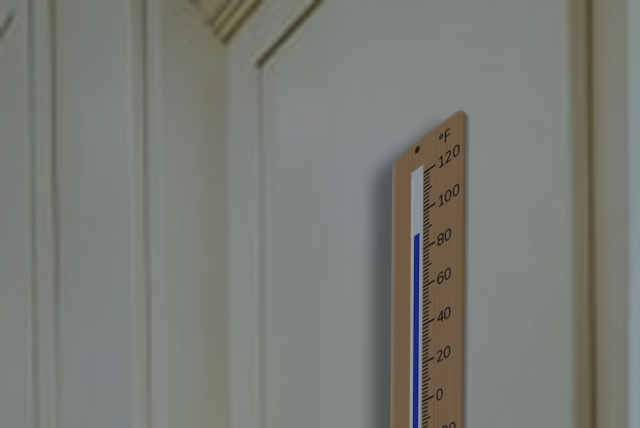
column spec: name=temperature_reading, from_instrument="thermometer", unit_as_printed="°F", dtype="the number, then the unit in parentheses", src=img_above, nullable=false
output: 90 (°F)
